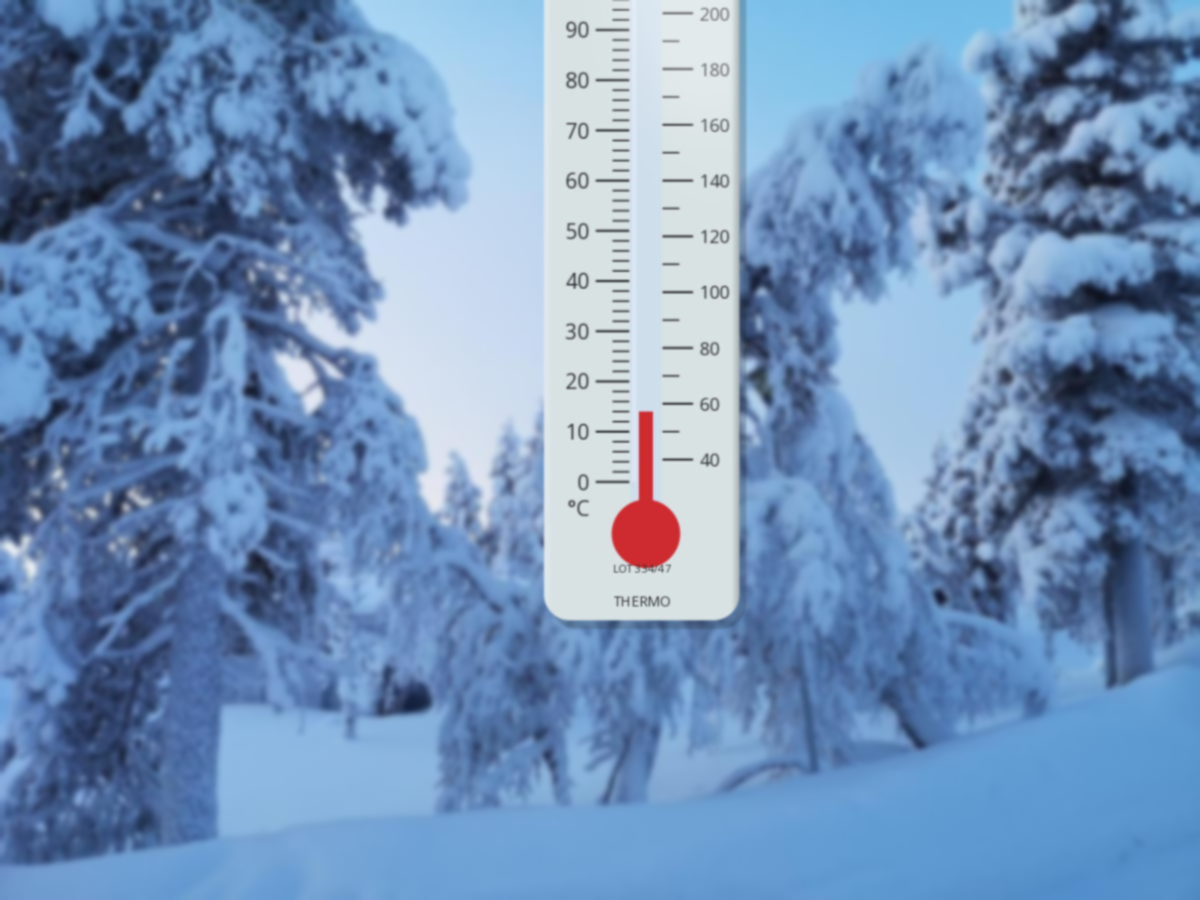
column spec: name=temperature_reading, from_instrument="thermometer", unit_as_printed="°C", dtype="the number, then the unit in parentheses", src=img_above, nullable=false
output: 14 (°C)
